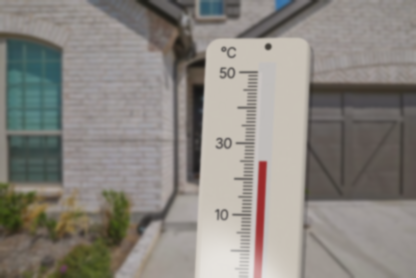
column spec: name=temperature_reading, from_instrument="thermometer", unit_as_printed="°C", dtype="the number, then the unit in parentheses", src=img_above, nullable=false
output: 25 (°C)
